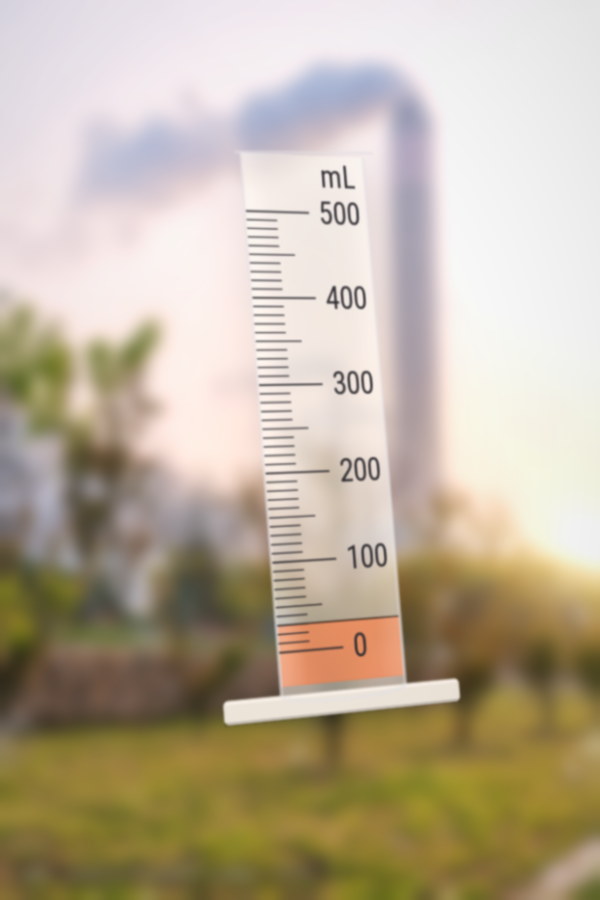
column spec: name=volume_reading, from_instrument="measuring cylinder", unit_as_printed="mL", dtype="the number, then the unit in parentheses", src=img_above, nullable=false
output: 30 (mL)
